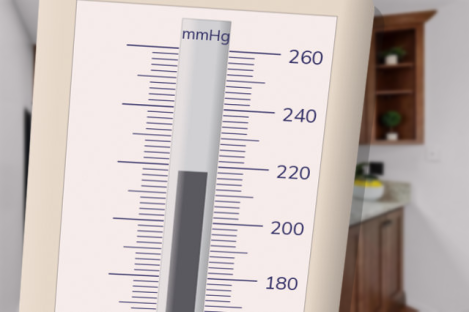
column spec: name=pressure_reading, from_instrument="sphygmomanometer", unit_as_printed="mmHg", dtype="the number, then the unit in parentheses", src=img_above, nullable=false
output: 218 (mmHg)
